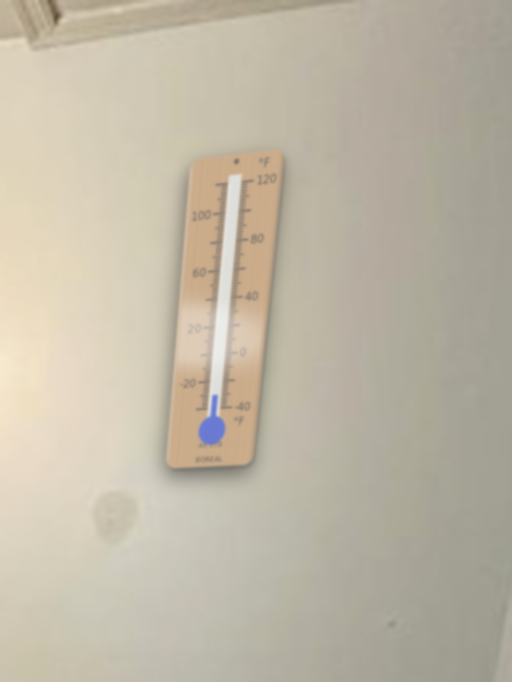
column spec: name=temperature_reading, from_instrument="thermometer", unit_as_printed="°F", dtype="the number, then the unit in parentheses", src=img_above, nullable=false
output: -30 (°F)
